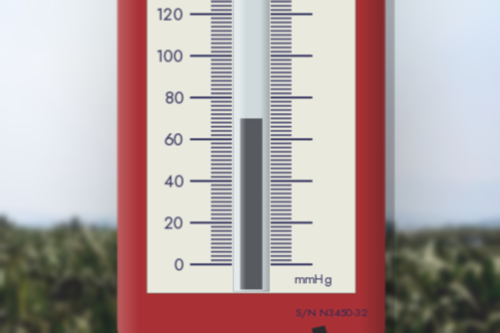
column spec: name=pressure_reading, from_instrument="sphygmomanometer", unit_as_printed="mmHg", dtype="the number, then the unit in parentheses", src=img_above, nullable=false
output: 70 (mmHg)
